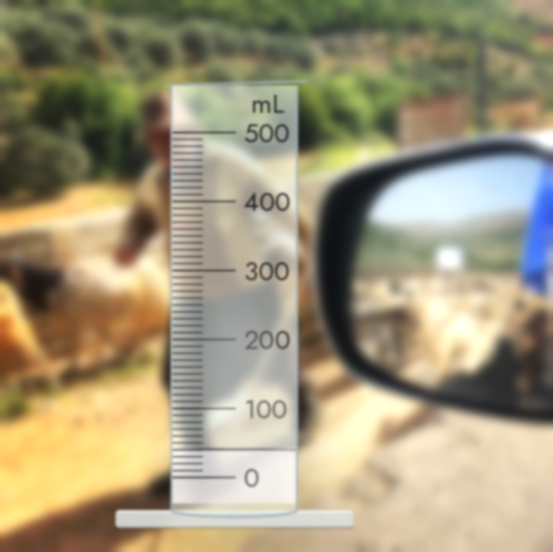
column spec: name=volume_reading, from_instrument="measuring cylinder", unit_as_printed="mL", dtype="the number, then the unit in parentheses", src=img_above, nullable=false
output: 40 (mL)
